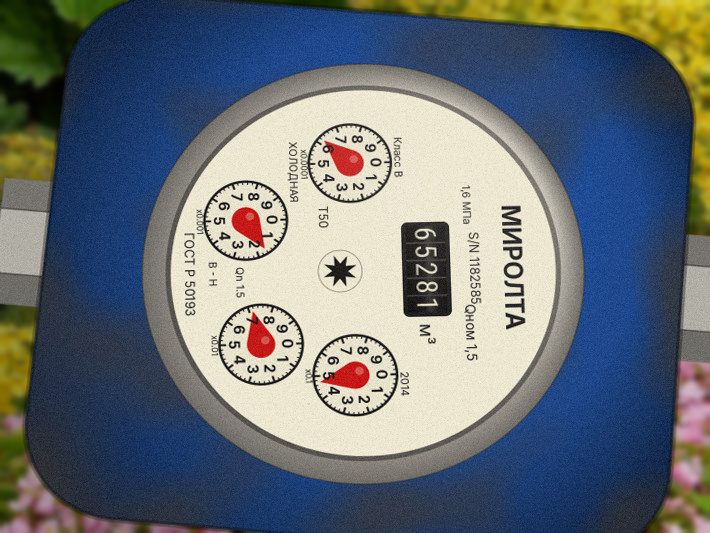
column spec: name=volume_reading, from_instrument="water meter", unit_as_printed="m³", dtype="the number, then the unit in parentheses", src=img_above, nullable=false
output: 65281.4716 (m³)
